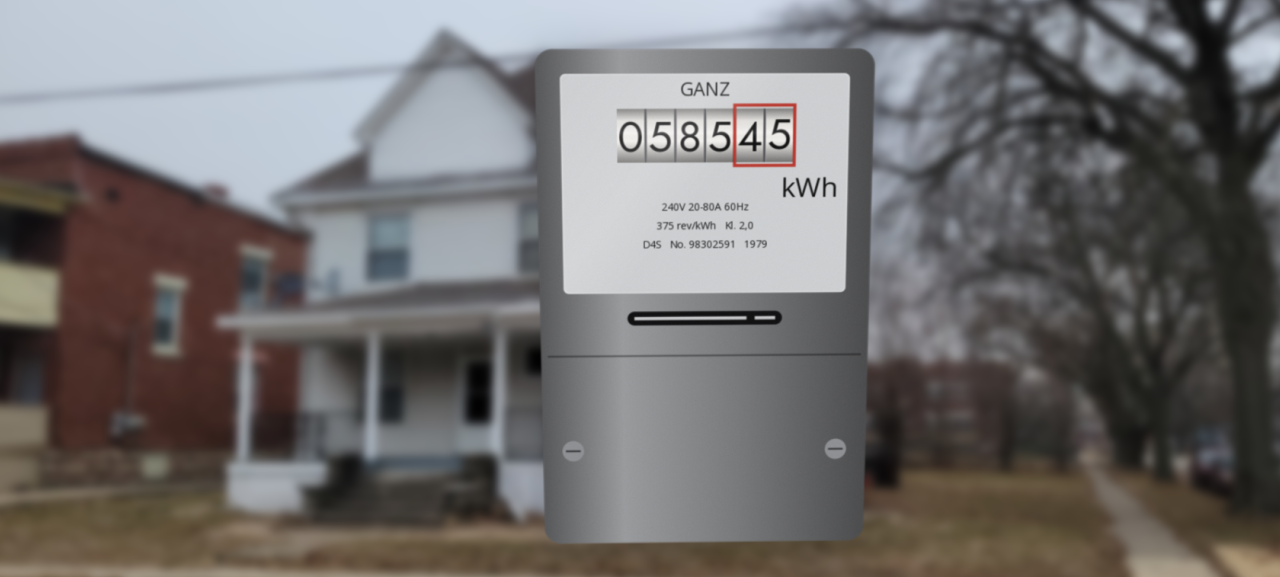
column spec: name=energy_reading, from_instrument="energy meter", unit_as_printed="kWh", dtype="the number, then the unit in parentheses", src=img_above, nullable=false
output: 585.45 (kWh)
